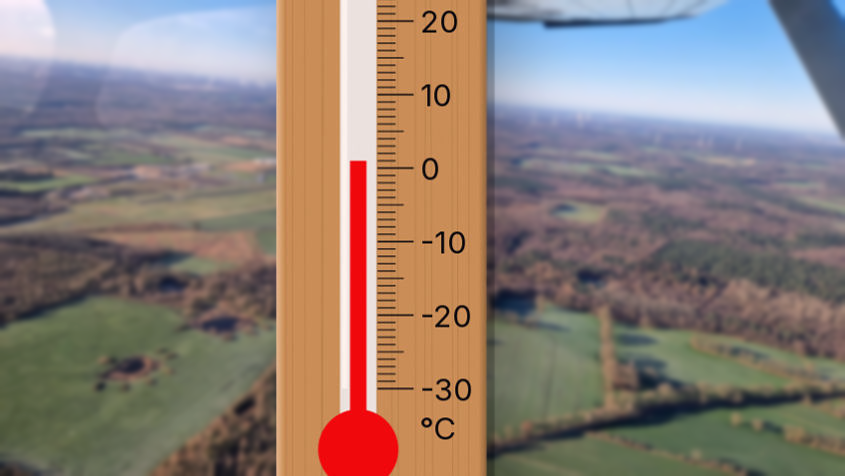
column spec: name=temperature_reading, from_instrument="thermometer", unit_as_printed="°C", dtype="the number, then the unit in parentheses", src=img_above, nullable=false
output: 1 (°C)
